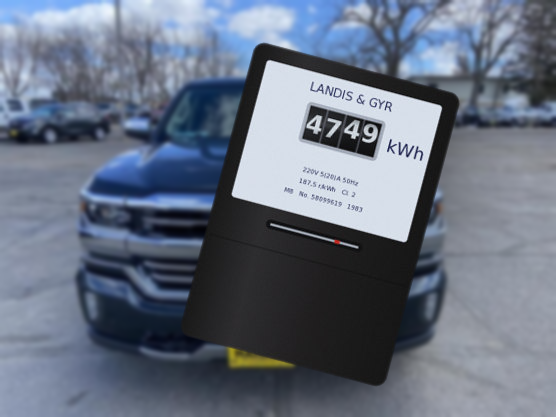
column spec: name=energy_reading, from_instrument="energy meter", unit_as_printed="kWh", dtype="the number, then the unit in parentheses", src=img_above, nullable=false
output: 4749 (kWh)
